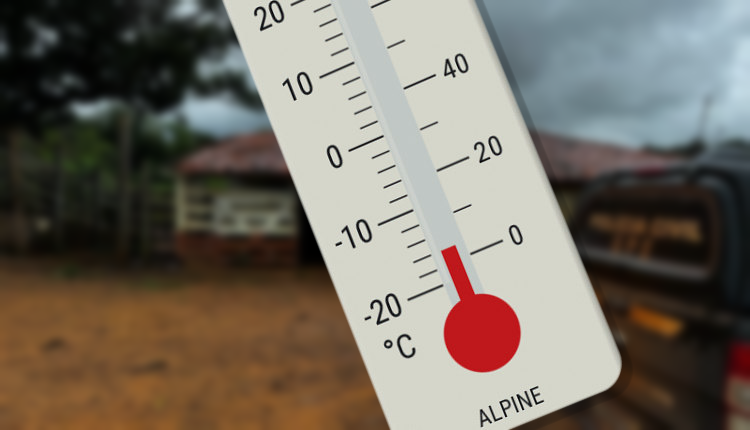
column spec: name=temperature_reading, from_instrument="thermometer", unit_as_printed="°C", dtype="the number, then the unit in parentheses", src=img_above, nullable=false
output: -16 (°C)
